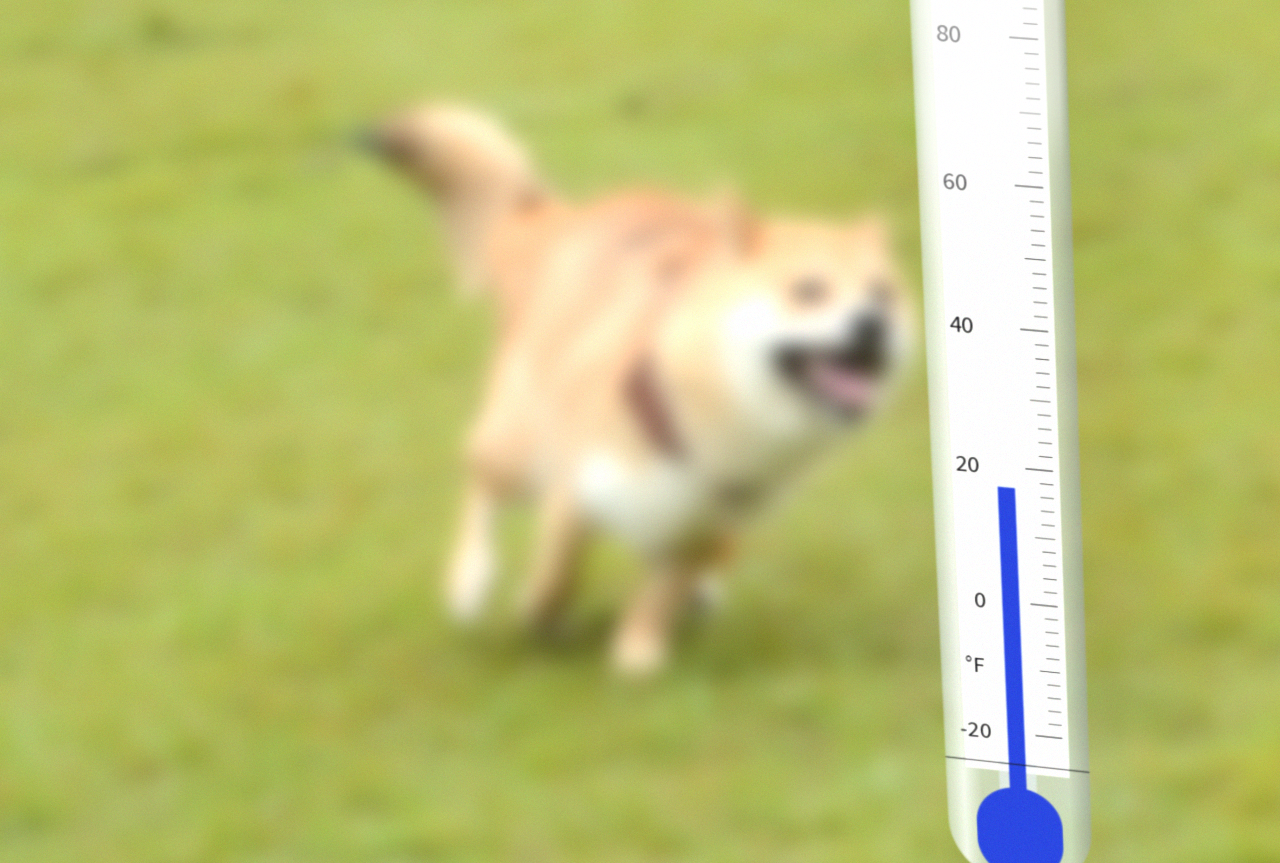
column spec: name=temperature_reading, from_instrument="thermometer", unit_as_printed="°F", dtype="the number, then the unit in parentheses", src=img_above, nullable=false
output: 17 (°F)
